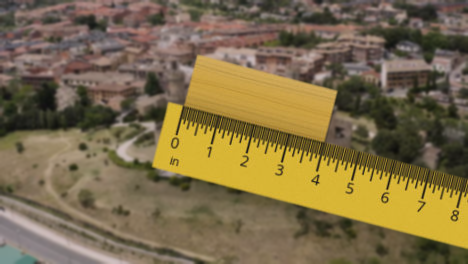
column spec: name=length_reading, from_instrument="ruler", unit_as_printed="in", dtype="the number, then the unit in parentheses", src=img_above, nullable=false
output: 4 (in)
